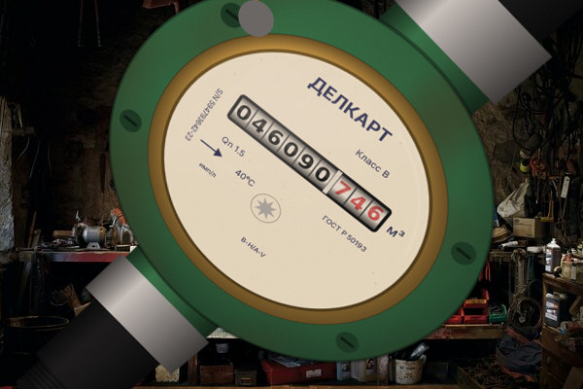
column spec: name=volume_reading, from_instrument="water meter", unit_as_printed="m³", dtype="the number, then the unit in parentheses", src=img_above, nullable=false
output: 46090.746 (m³)
